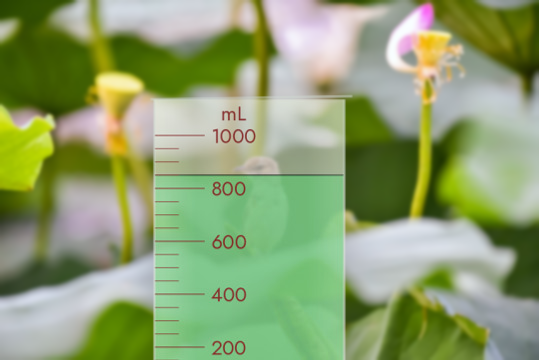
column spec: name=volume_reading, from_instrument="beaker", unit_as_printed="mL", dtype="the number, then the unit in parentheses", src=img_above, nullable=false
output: 850 (mL)
